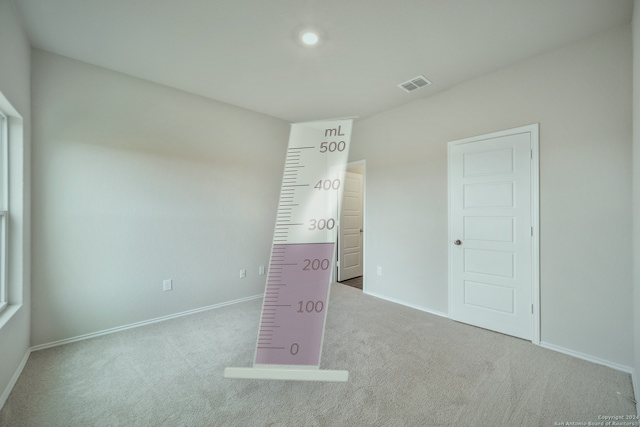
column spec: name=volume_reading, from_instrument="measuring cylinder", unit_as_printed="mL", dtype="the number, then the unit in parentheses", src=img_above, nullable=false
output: 250 (mL)
